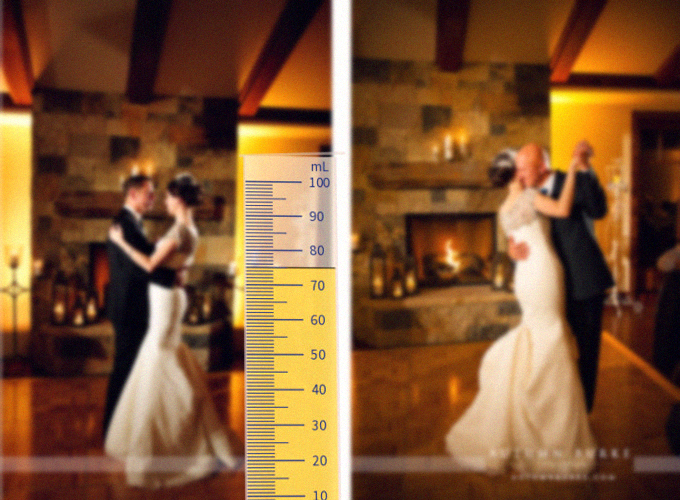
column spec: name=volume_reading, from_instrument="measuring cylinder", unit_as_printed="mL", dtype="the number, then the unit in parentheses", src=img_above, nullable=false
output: 75 (mL)
